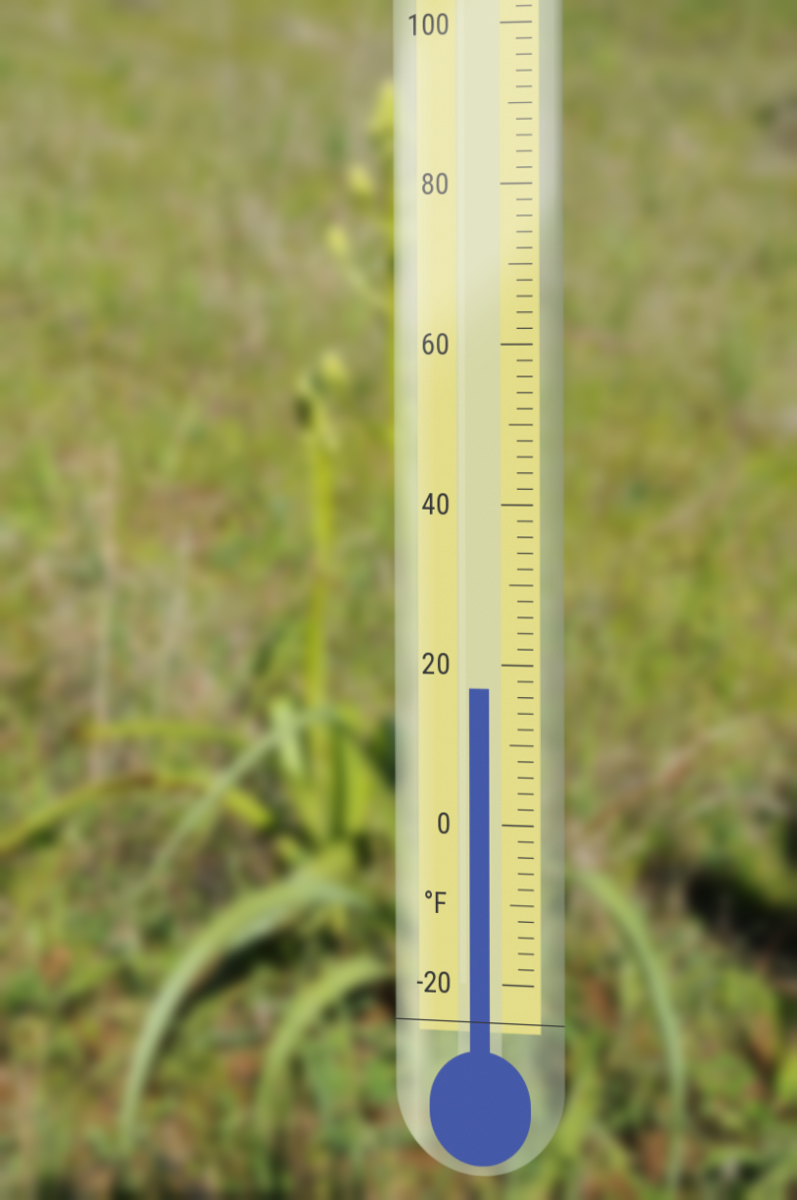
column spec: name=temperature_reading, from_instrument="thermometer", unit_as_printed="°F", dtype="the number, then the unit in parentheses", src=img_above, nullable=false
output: 17 (°F)
